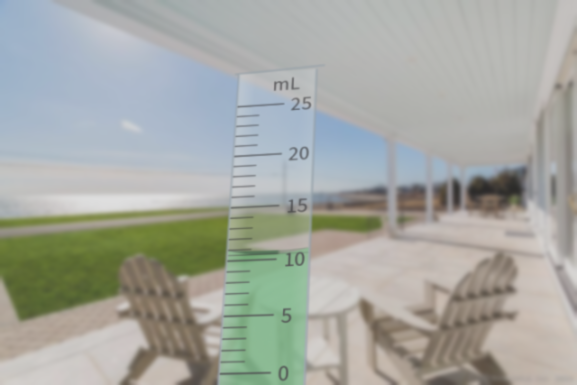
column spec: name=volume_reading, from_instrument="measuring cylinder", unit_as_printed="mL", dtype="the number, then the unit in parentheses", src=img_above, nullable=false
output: 10.5 (mL)
